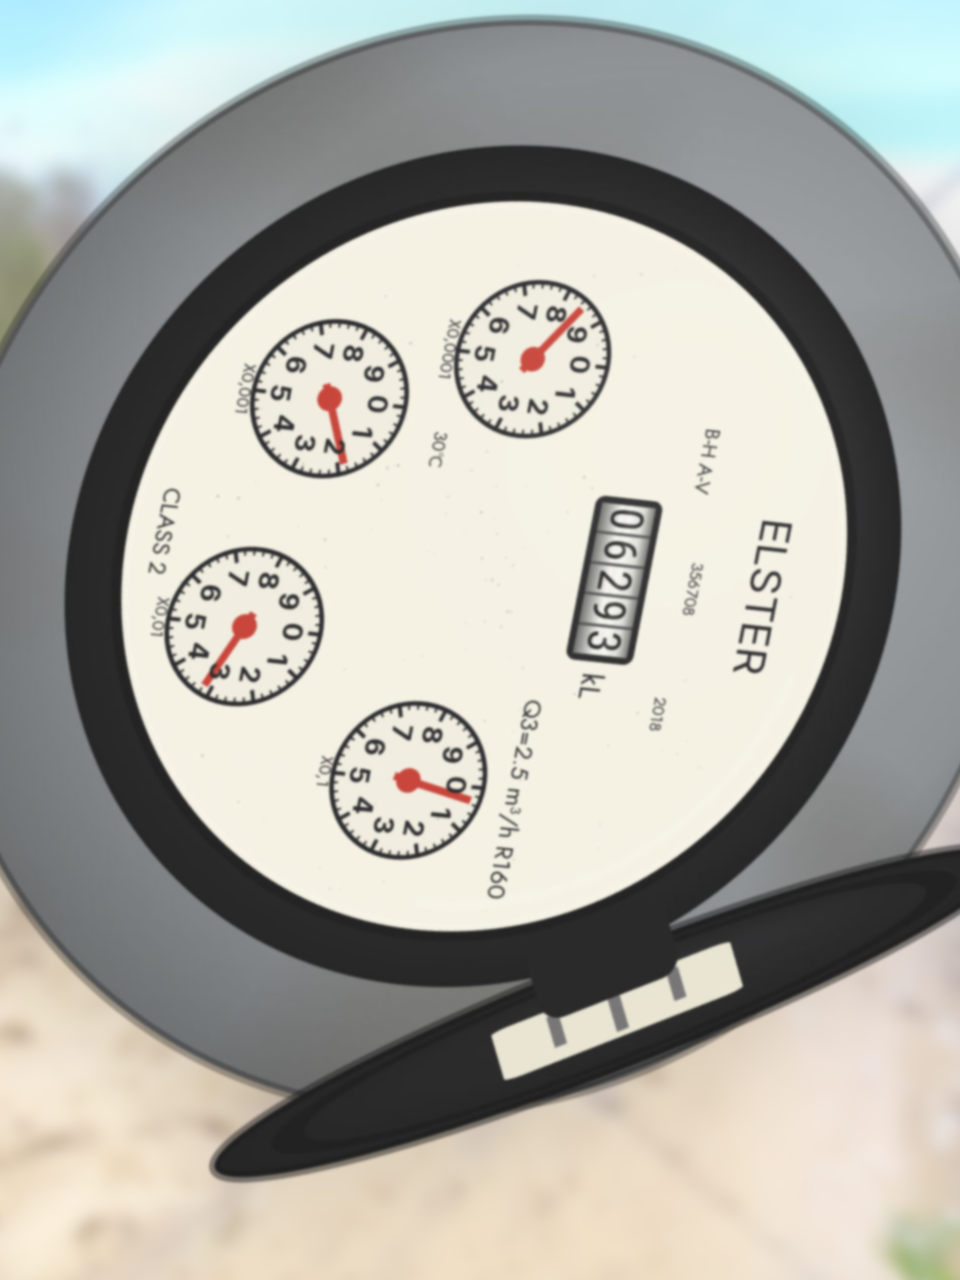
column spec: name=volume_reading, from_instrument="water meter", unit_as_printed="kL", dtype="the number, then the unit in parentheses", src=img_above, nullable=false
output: 6293.0318 (kL)
